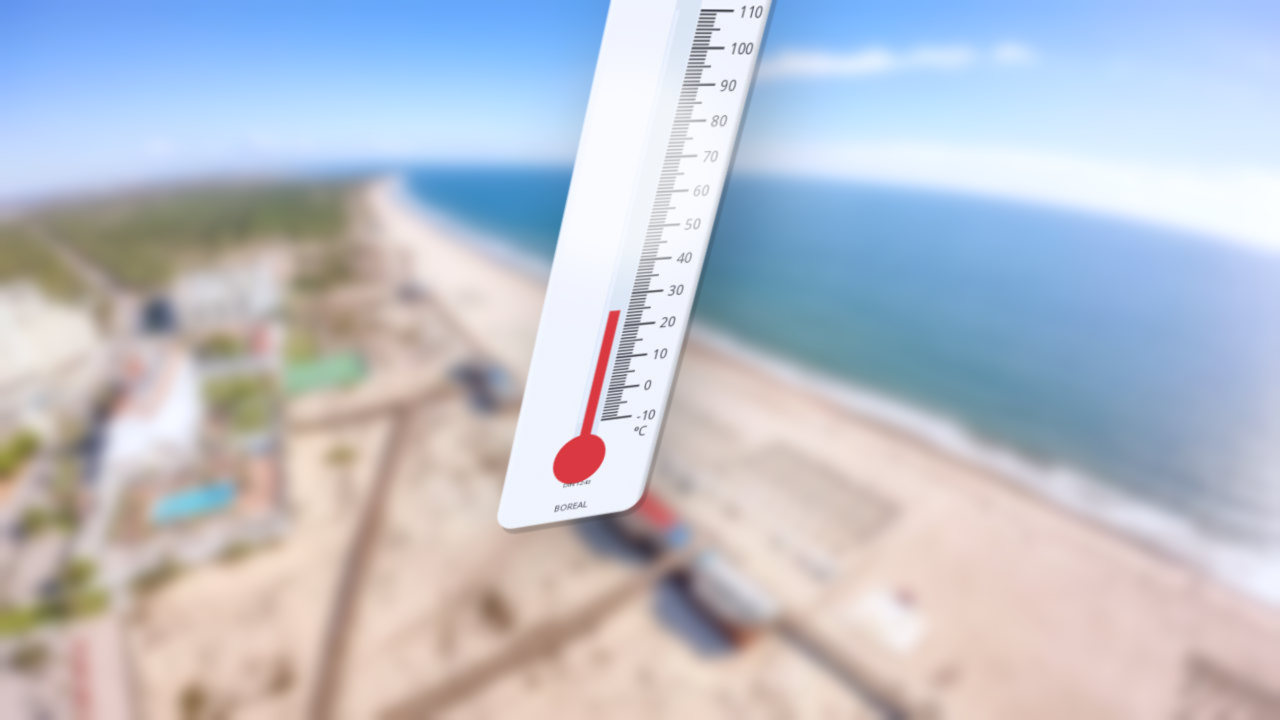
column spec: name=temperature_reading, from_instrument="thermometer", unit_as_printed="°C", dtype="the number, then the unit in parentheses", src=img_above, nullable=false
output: 25 (°C)
